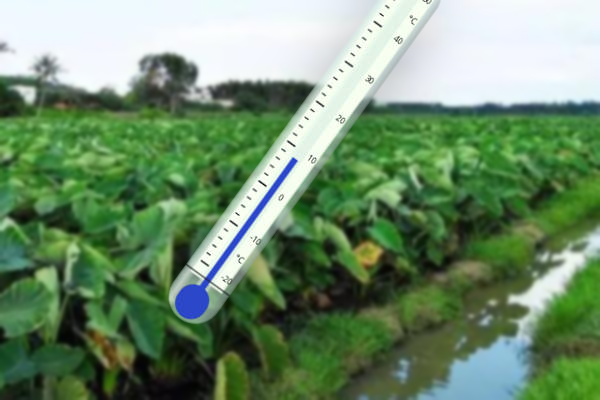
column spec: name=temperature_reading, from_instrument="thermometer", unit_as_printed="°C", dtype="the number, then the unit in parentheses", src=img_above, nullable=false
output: 8 (°C)
